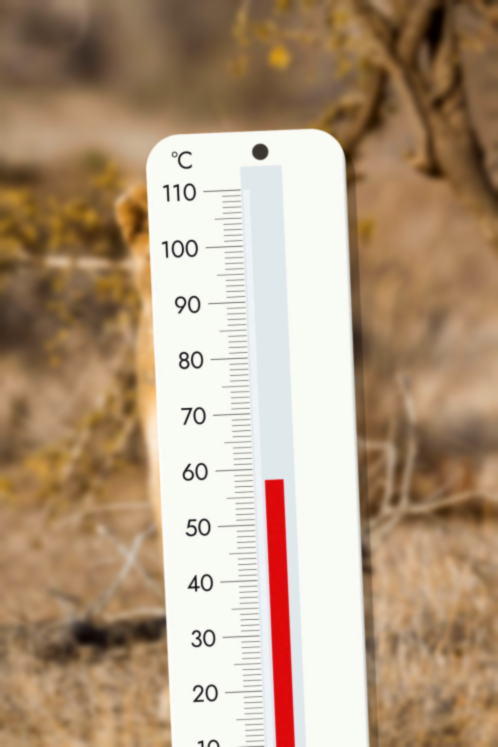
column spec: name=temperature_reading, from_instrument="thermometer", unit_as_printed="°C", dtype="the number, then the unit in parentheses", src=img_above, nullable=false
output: 58 (°C)
